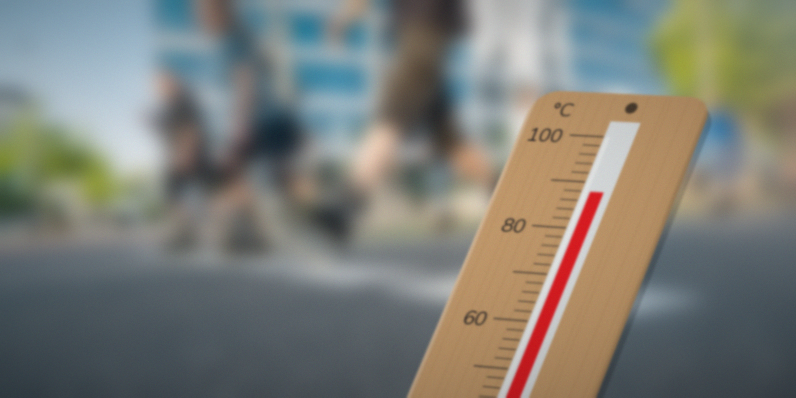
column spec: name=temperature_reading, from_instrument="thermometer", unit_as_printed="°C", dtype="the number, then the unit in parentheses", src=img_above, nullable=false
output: 88 (°C)
